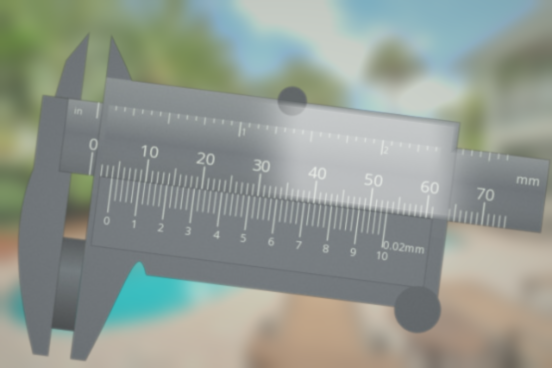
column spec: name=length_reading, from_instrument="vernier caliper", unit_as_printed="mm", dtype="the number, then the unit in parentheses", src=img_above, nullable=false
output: 4.0 (mm)
